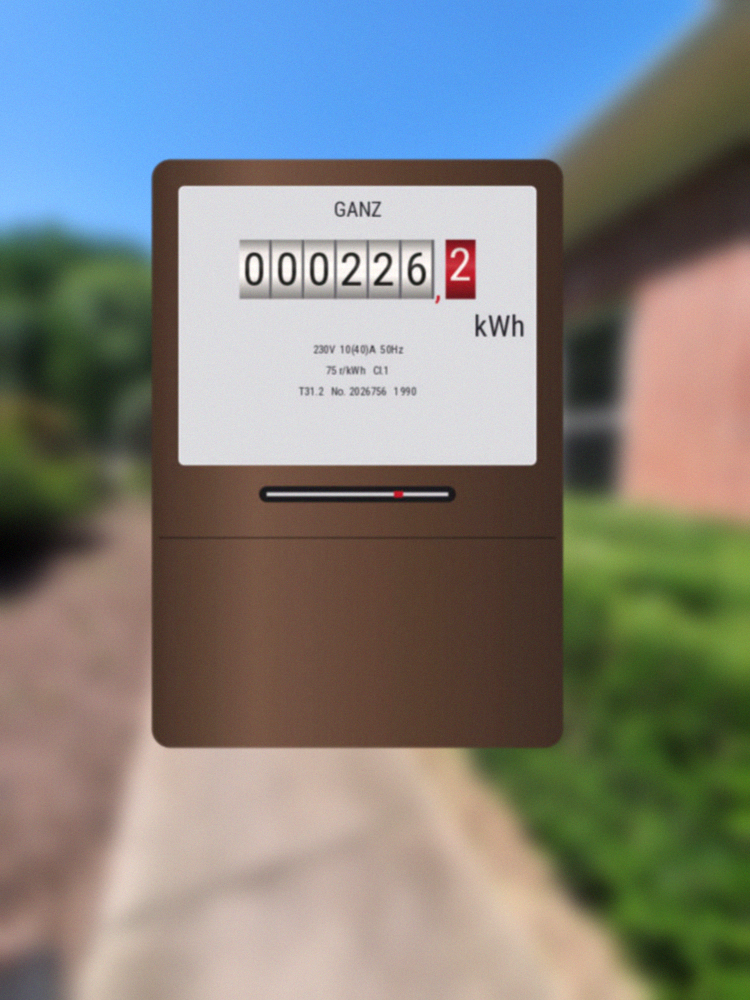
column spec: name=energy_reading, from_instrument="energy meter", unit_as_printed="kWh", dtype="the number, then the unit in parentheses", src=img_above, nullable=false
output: 226.2 (kWh)
